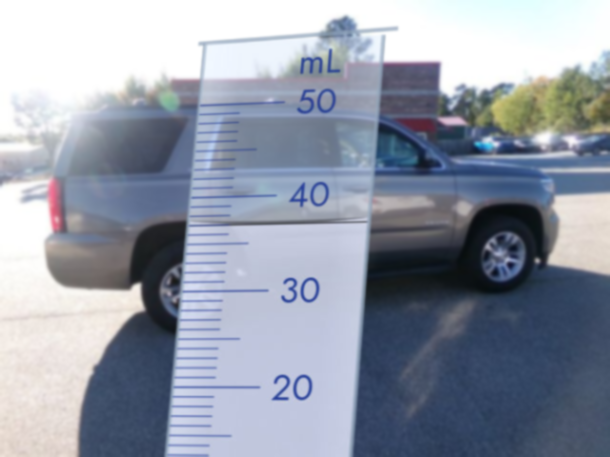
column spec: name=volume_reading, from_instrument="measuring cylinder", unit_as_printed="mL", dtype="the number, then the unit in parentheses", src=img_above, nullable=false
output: 37 (mL)
